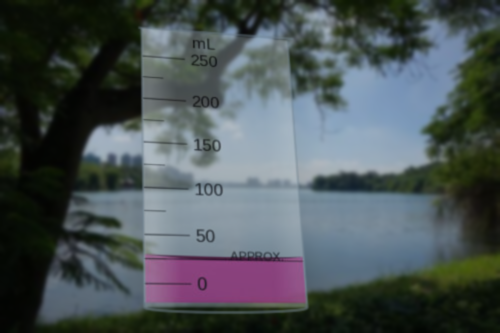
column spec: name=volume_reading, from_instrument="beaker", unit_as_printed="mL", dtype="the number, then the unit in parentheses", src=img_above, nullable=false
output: 25 (mL)
